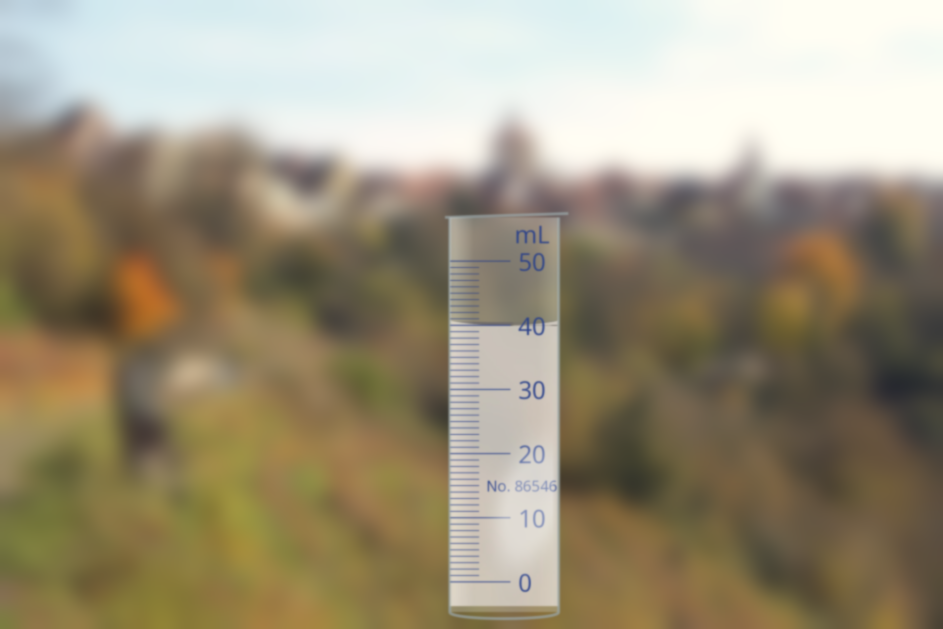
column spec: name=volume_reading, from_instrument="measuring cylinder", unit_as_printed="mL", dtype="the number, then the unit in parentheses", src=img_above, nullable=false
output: 40 (mL)
